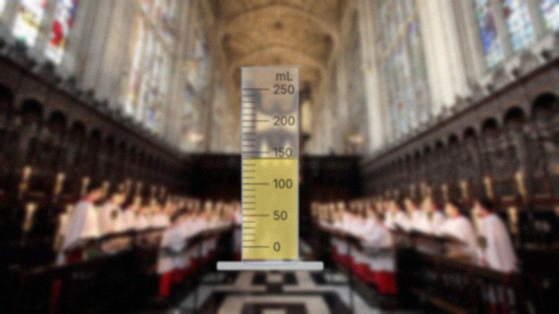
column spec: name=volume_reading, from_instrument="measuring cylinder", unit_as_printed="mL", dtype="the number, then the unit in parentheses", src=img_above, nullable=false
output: 140 (mL)
